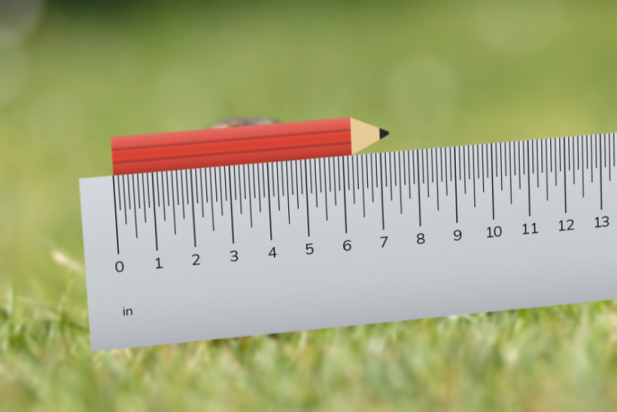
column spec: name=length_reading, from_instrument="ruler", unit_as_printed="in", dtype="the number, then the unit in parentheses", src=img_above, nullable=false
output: 7.25 (in)
